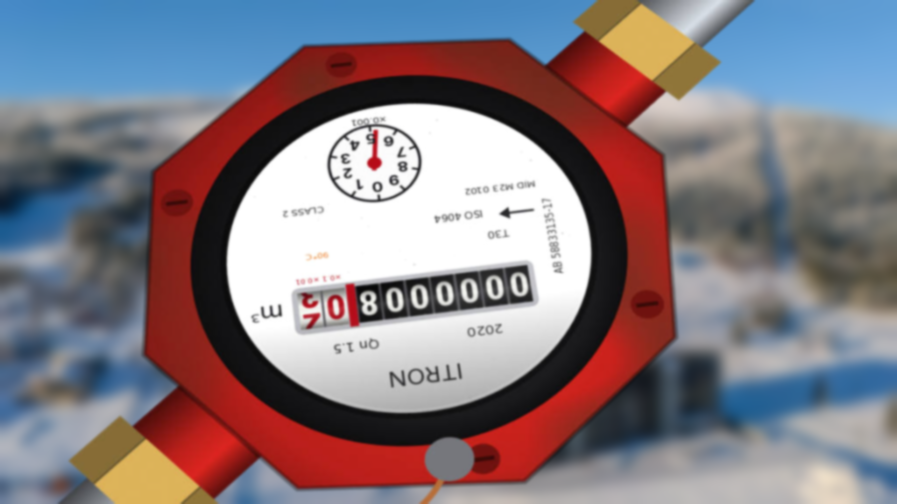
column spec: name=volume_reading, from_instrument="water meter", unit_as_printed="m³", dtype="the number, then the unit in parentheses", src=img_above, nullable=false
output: 8.025 (m³)
